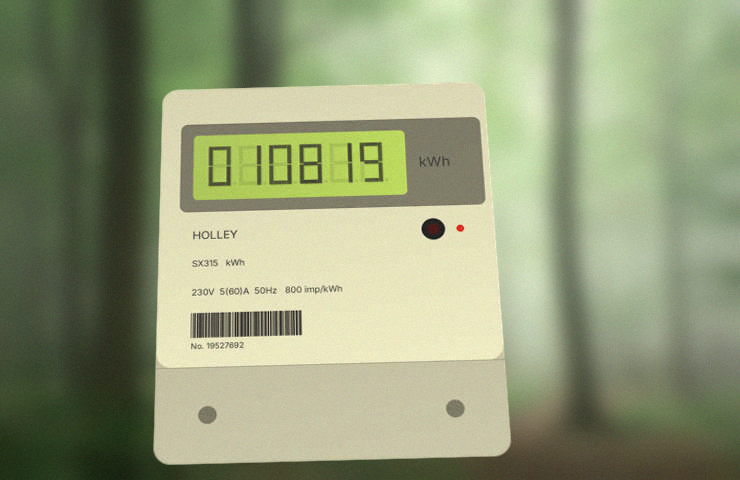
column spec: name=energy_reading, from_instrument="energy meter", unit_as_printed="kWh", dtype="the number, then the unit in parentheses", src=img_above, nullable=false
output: 10819 (kWh)
